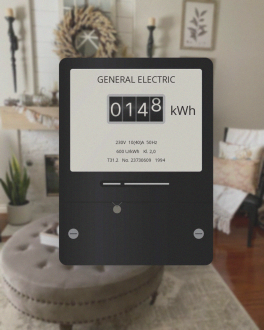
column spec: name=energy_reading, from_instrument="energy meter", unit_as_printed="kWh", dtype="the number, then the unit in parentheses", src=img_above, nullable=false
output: 148 (kWh)
